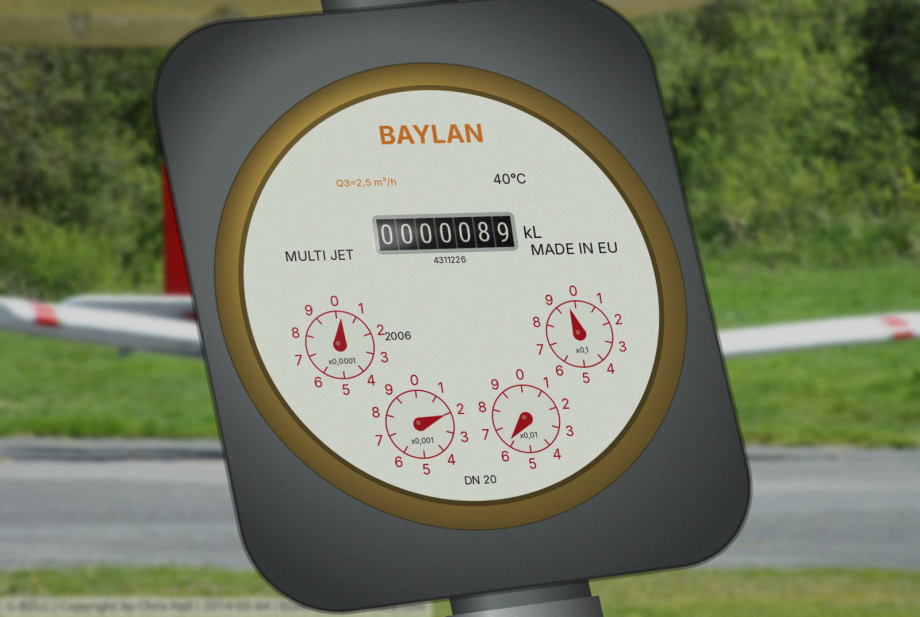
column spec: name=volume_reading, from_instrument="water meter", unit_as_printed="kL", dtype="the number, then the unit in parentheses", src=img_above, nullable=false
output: 88.9620 (kL)
